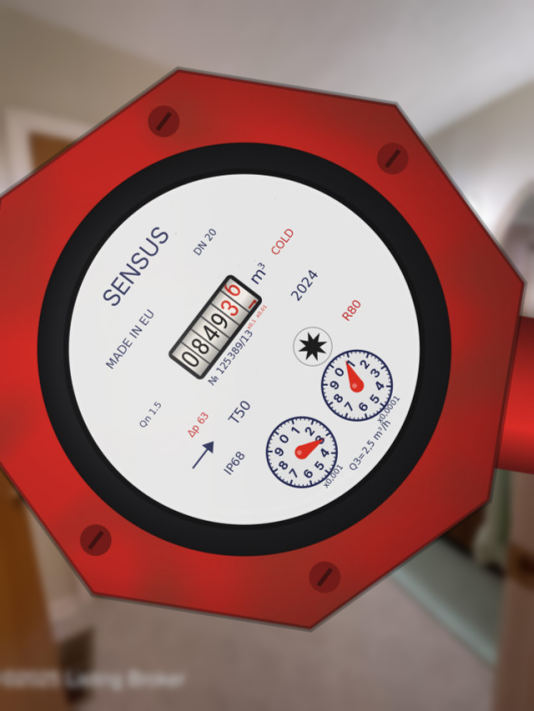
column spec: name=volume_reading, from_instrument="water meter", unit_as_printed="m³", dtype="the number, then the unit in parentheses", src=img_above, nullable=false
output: 849.3630 (m³)
